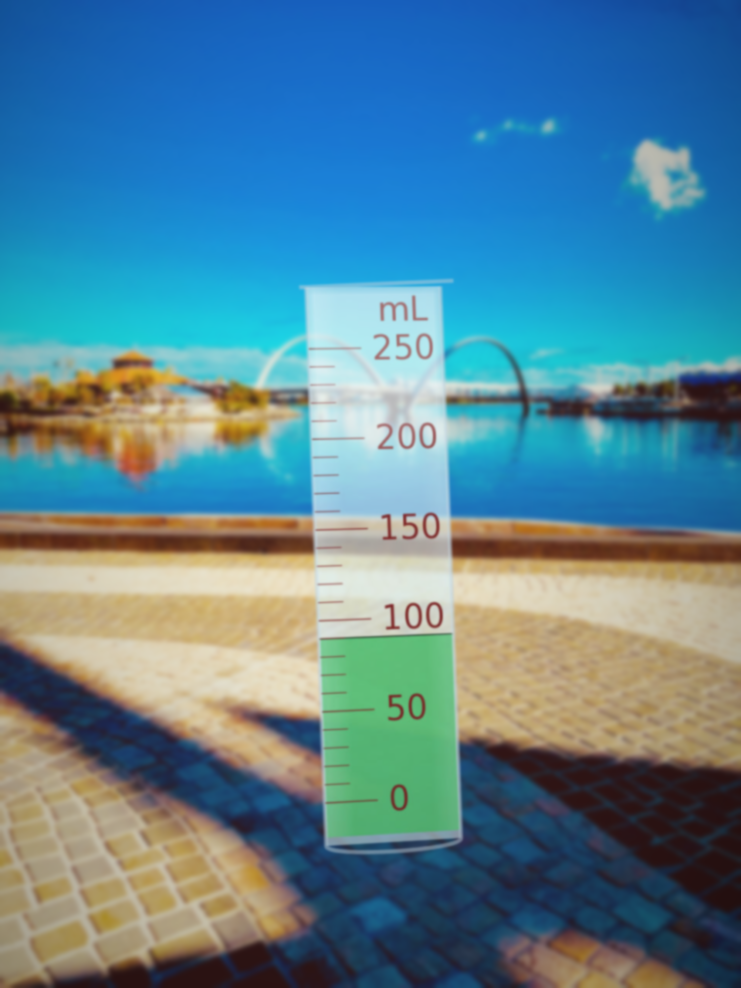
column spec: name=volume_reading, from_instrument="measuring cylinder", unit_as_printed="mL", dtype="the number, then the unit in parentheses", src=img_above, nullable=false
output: 90 (mL)
